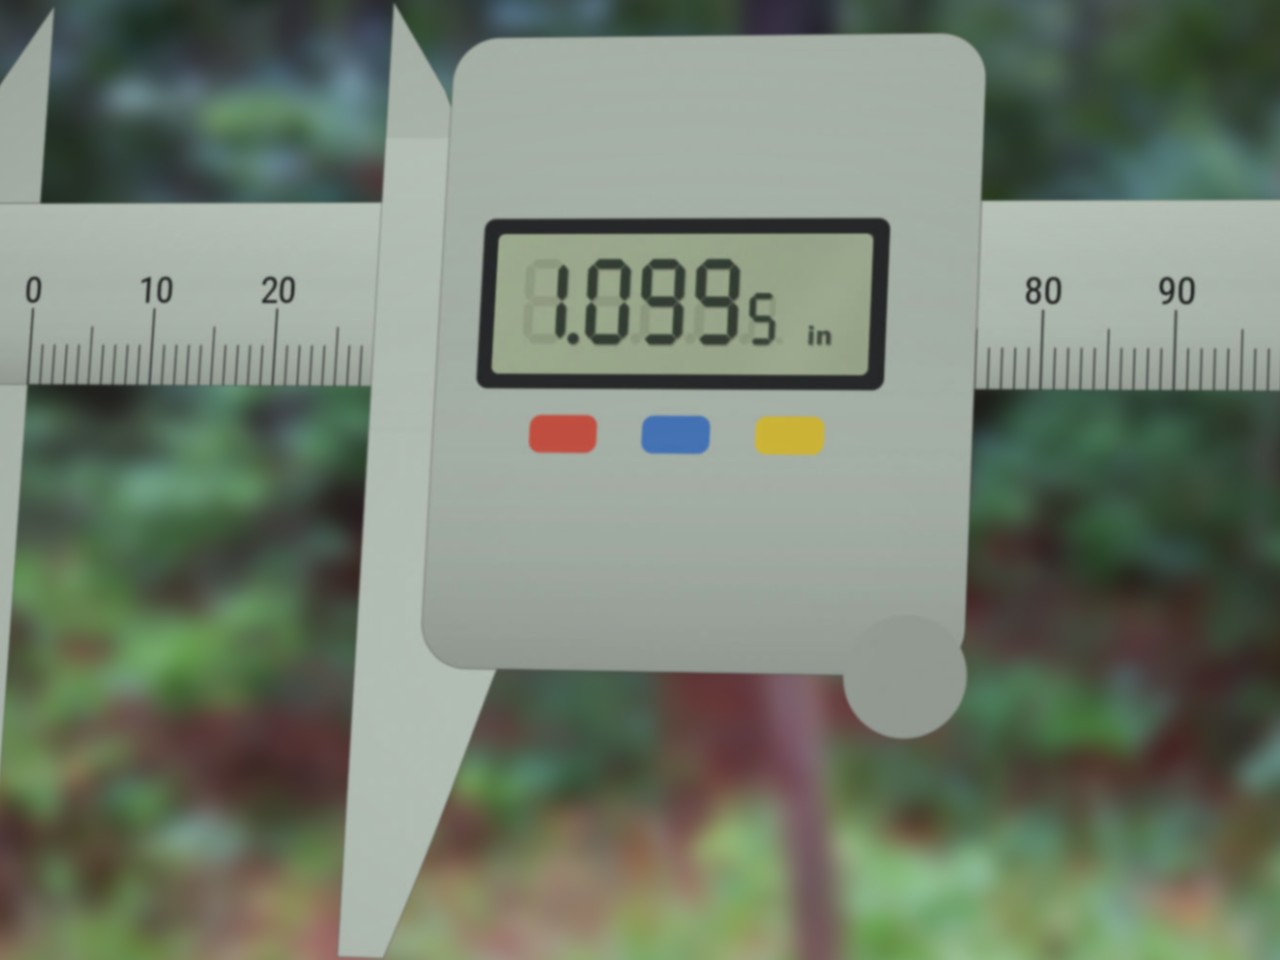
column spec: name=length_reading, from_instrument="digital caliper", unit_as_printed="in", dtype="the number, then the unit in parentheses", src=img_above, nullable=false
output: 1.0995 (in)
